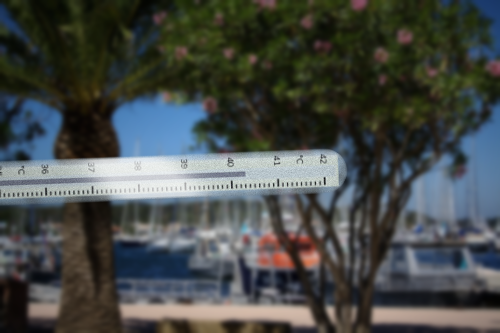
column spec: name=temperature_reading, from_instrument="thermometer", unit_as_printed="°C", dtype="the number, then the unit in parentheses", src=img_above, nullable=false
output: 40.3 (°C)
